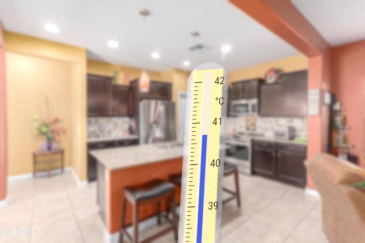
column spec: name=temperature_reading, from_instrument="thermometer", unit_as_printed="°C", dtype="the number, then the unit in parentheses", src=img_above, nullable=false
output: 40.7 (°C)
